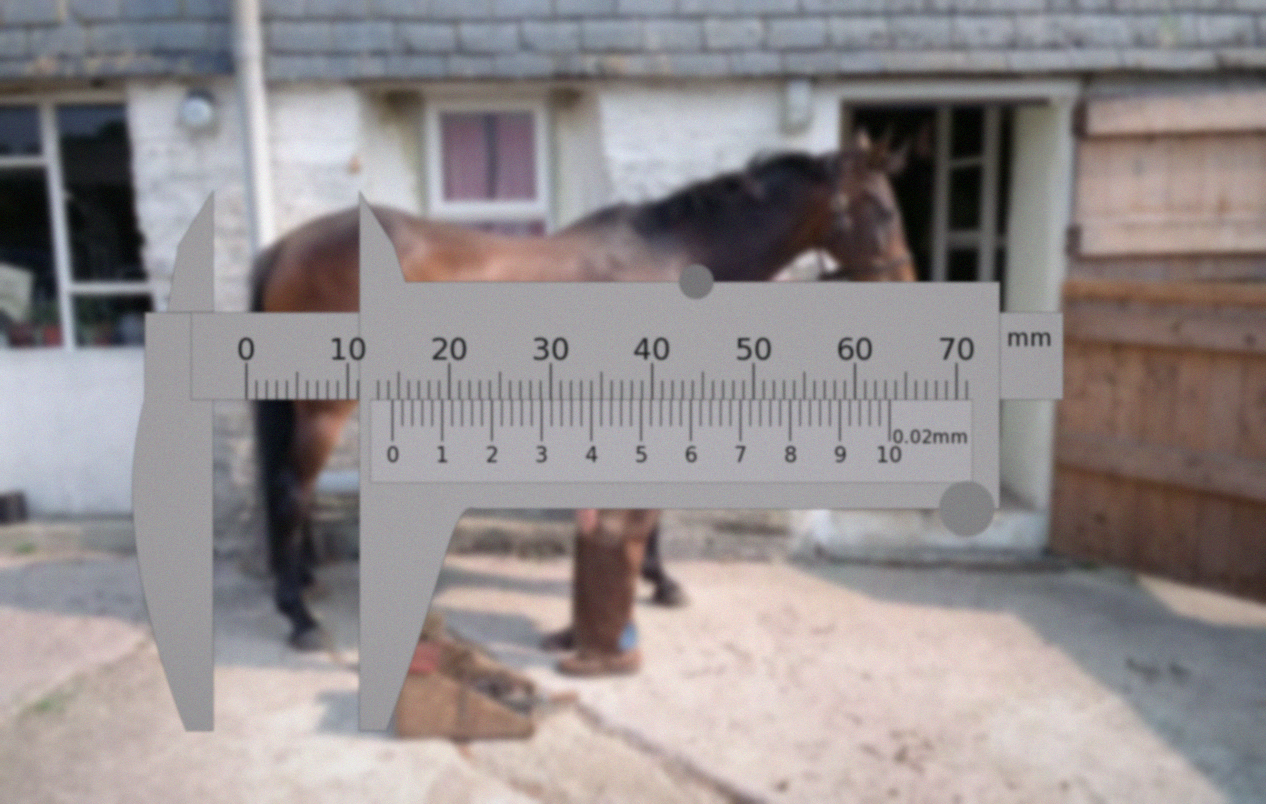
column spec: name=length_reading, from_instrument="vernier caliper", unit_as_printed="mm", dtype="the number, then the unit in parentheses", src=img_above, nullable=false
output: 14.4 (mm)
